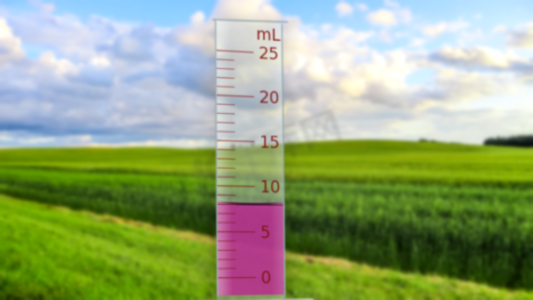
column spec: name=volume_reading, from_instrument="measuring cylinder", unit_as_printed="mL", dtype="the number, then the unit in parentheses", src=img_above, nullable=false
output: 8 (mL)
